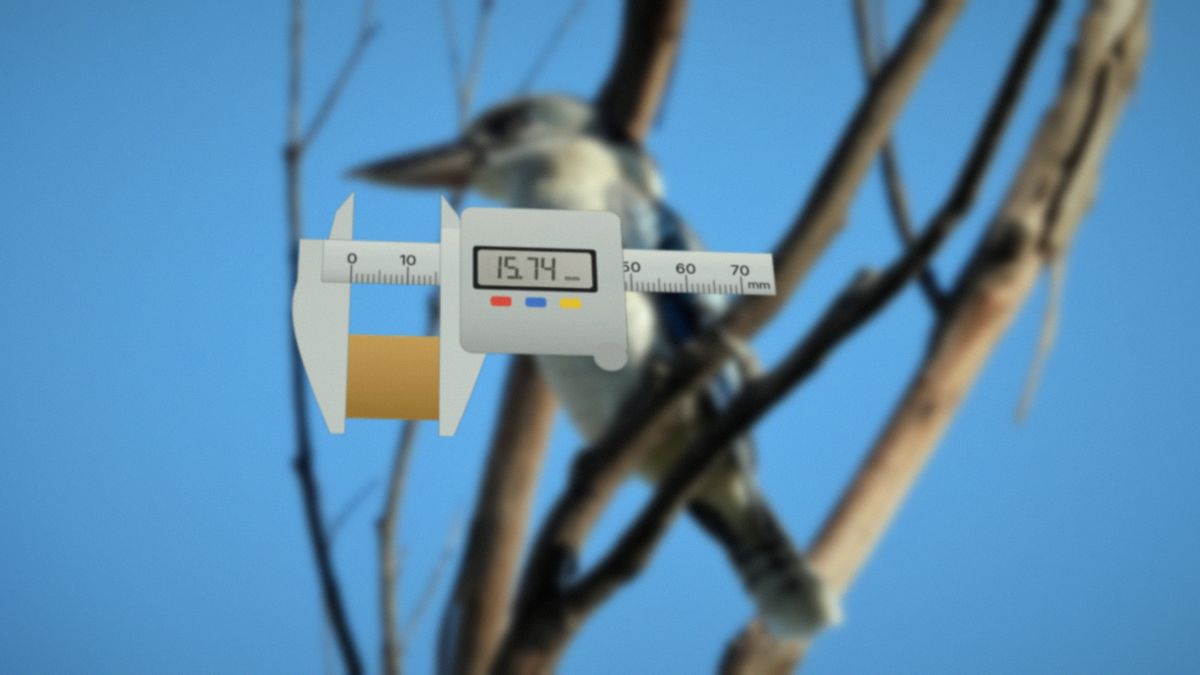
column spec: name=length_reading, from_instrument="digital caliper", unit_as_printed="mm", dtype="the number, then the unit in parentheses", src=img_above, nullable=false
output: 15.74 (mm)
